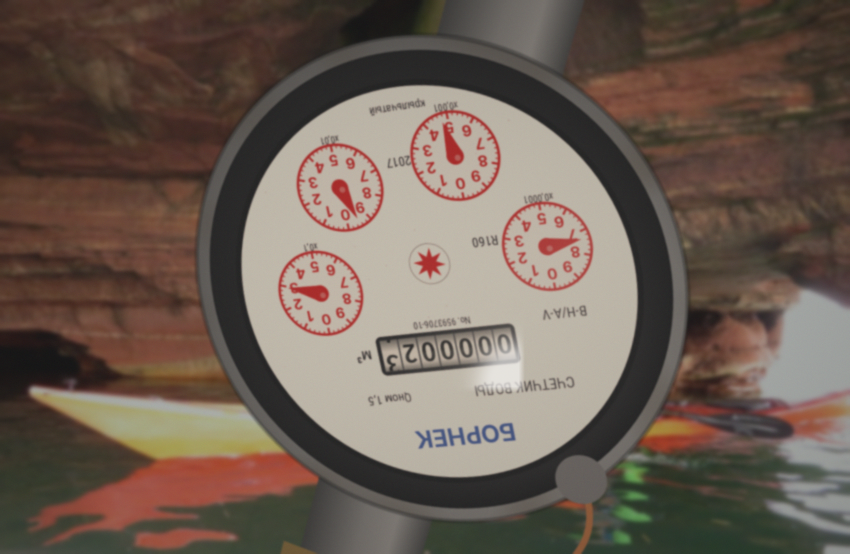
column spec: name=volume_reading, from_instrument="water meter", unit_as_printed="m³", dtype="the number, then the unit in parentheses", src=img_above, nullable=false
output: 23.2947 (m³)
